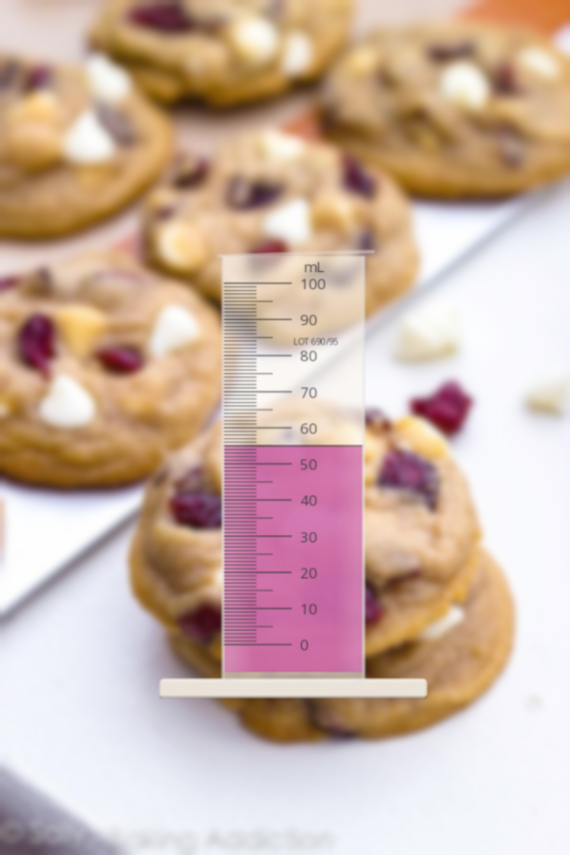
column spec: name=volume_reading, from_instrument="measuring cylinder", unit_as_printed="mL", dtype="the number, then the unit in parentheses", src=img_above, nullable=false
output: 55 (mL)
